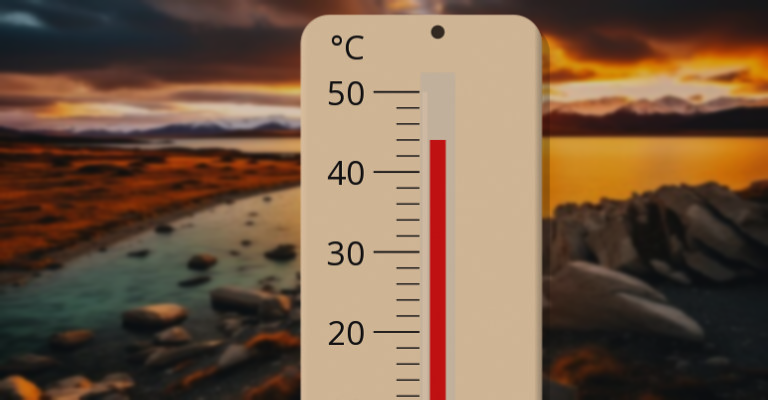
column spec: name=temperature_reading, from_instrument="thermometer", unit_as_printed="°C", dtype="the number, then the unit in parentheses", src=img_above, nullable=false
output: 44 (°C)
